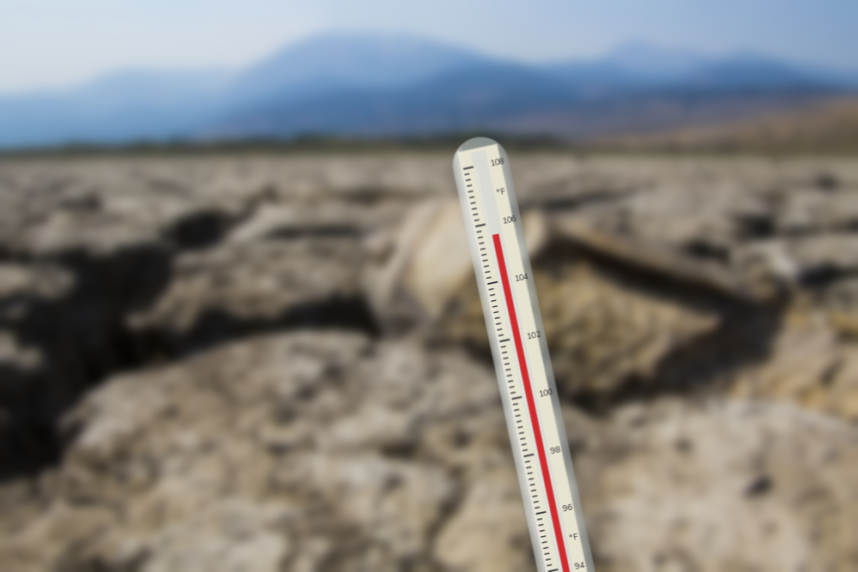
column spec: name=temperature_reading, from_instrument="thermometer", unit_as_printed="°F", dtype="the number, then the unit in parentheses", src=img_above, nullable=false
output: 105.6 (°F)
